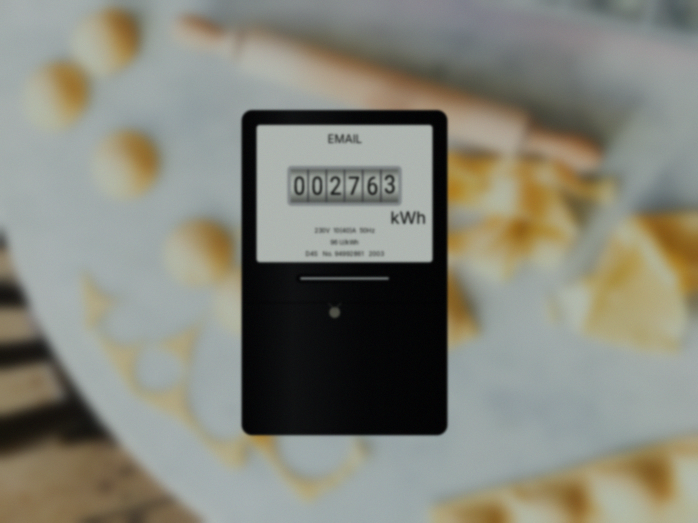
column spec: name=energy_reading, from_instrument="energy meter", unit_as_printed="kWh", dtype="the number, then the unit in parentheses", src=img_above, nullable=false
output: 2763 (kWh)
